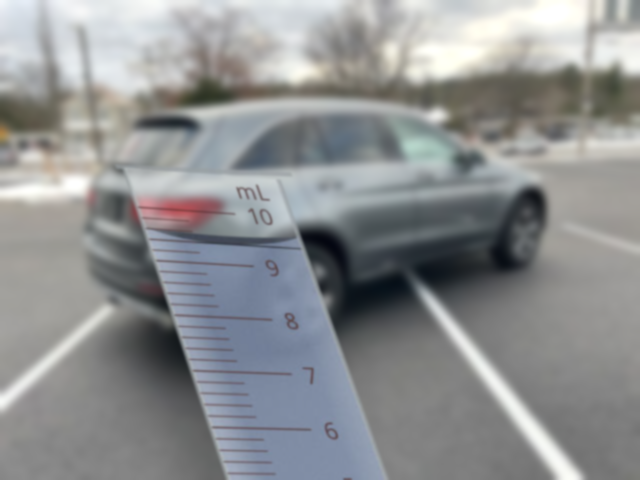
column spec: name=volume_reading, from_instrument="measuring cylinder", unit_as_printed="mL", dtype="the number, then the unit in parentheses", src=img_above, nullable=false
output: 9.4 (mL)
